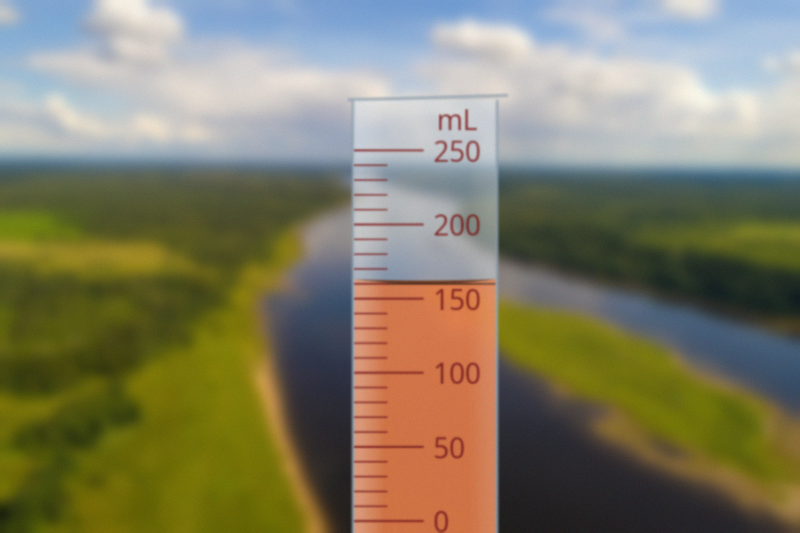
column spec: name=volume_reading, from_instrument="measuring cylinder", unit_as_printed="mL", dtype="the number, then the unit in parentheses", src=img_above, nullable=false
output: 160 (mL)
